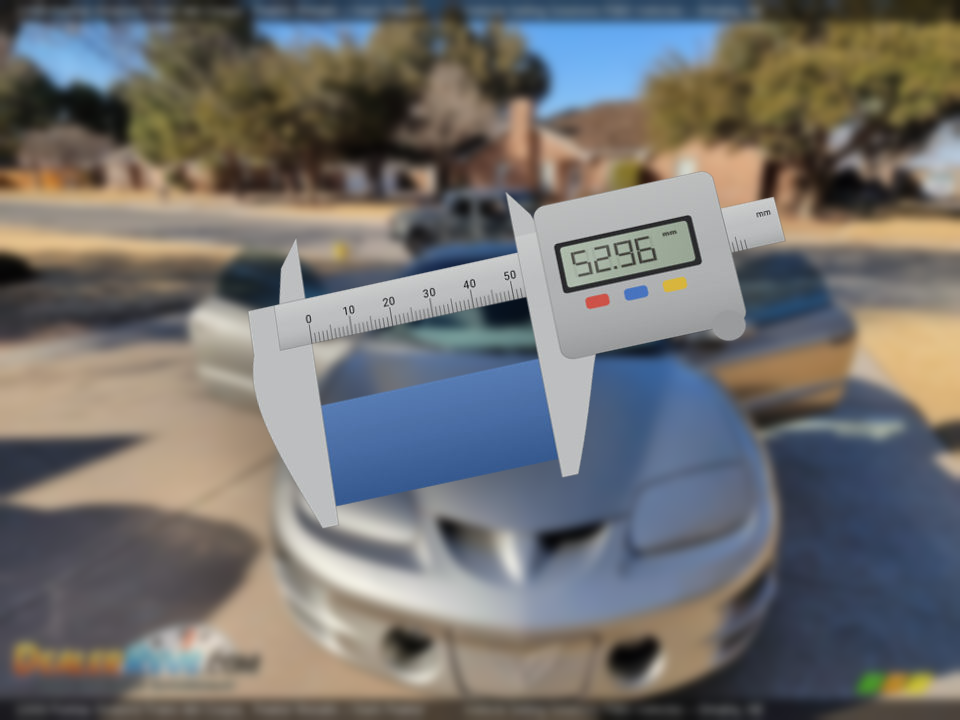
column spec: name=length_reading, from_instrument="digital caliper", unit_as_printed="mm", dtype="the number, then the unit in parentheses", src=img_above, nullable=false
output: 52.96 (mm)
